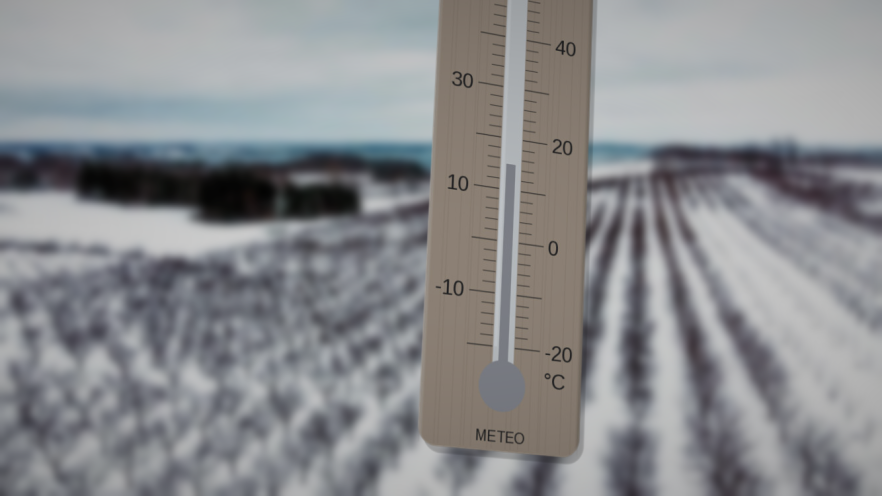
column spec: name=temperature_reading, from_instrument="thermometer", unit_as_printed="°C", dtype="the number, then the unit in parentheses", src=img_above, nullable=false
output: 15 (°C)
